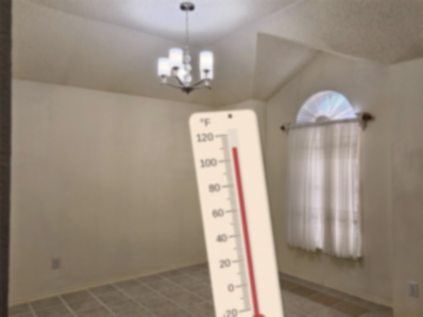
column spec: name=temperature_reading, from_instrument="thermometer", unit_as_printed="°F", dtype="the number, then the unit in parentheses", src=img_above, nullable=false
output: 110 (°F)
